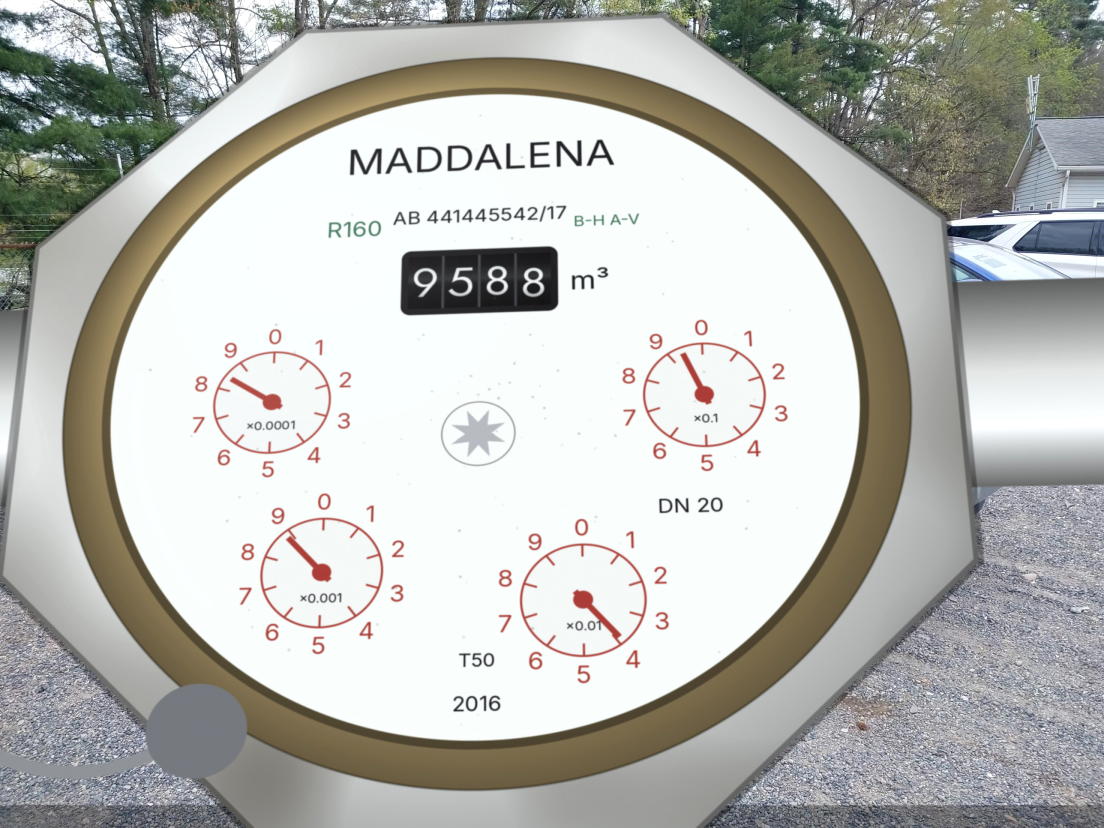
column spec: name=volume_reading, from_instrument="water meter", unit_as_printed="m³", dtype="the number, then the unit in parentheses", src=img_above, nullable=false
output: 9587.9388 (m³)
